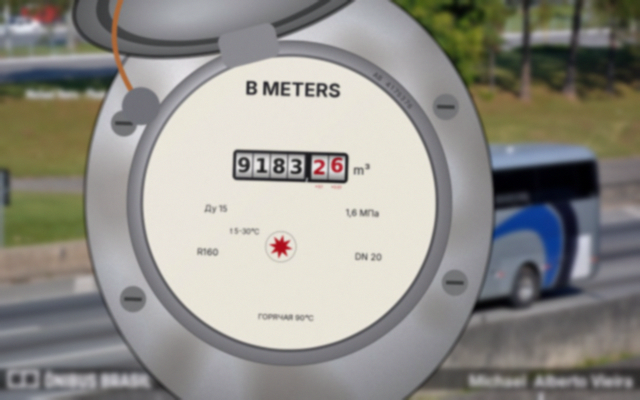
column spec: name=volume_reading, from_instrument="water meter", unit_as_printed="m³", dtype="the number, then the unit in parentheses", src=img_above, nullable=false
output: 9183.26 (m³)
